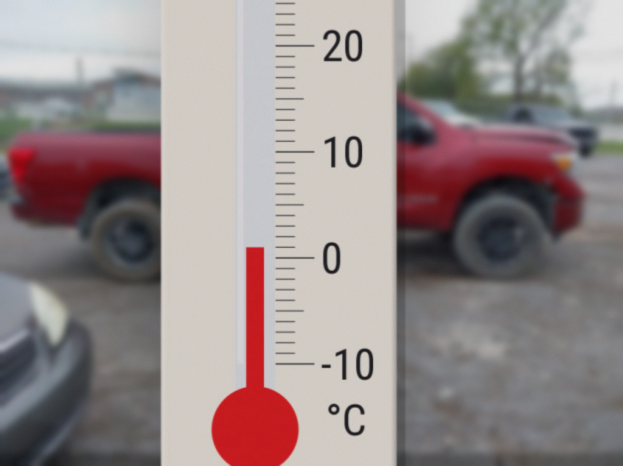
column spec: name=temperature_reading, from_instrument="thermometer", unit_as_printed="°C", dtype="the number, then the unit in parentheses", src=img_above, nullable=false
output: 1 (°C)
